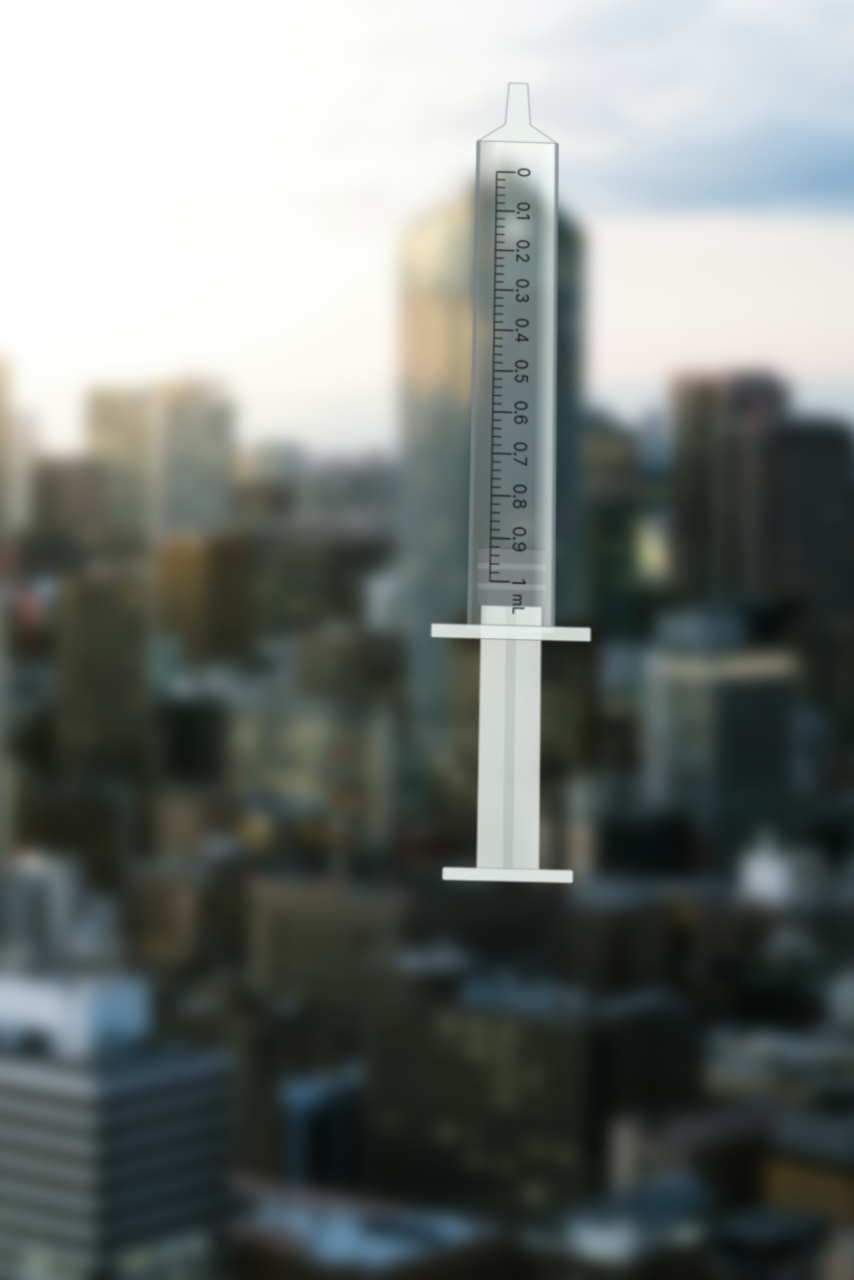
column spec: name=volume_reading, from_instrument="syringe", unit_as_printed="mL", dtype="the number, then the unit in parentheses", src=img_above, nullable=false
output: 0.92 (mL)
